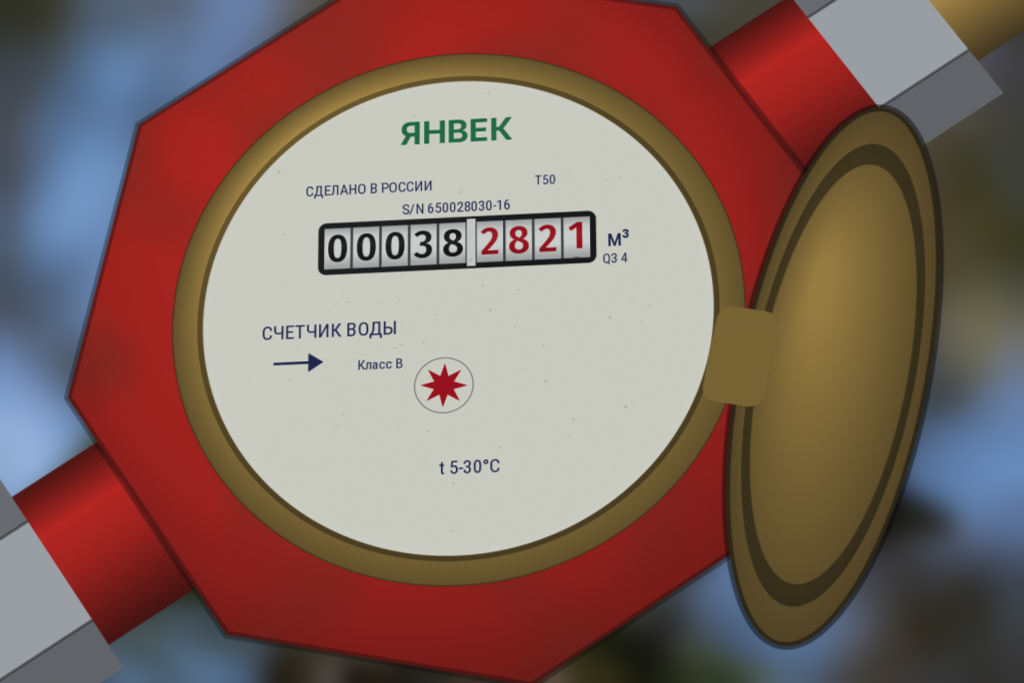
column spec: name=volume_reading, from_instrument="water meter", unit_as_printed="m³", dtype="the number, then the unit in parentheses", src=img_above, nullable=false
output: 38.2821 (m³)
